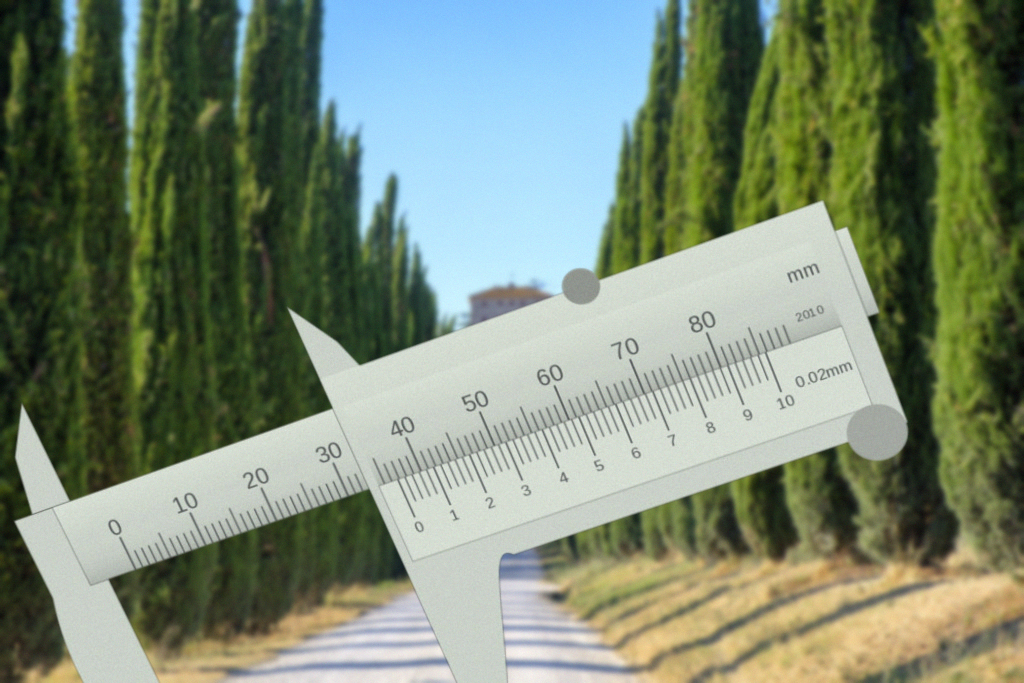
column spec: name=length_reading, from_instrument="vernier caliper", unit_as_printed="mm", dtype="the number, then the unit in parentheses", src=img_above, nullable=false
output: 36.8 (mm)
